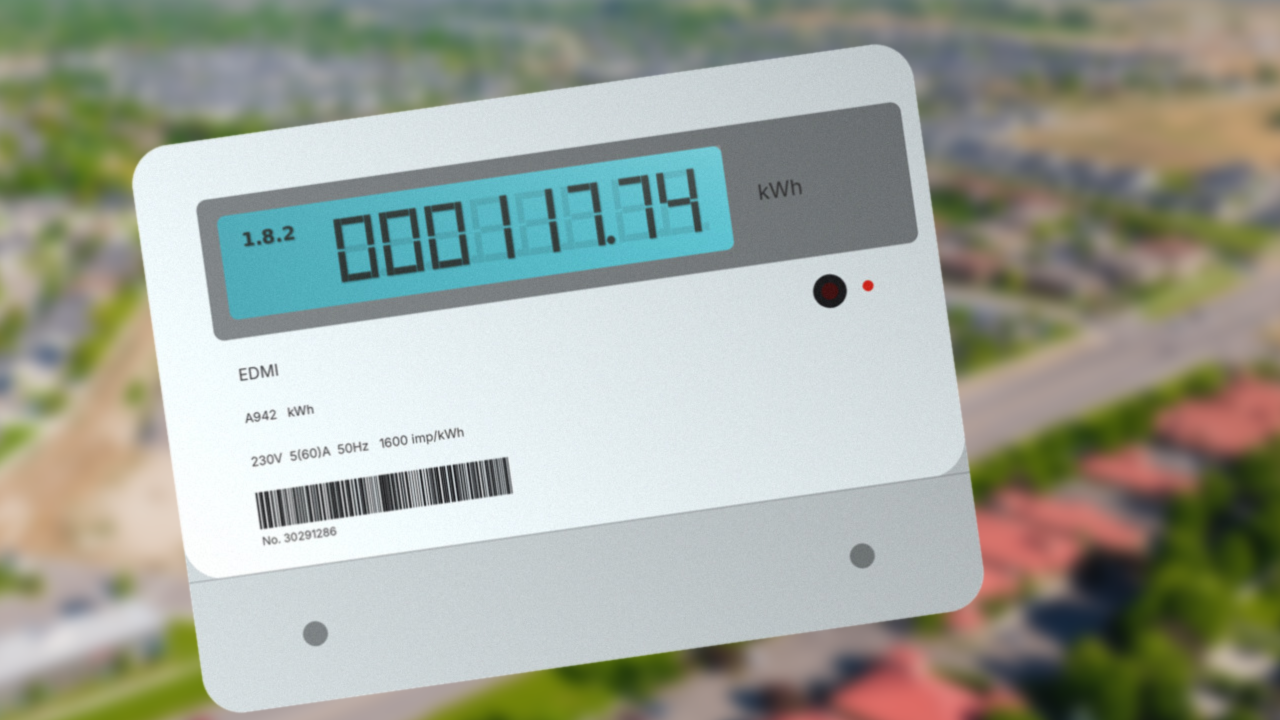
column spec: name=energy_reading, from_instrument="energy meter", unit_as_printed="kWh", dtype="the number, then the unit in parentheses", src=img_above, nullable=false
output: 117.74 (kWh)
